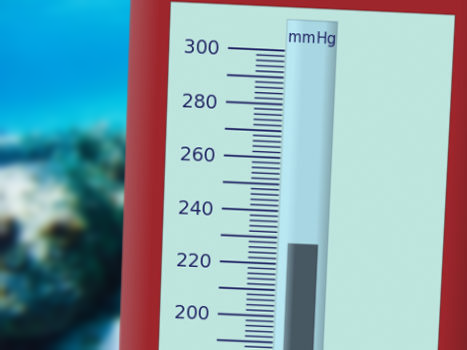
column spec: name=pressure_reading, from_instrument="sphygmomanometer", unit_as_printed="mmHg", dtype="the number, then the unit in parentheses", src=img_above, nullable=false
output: 228 (mmHg)
